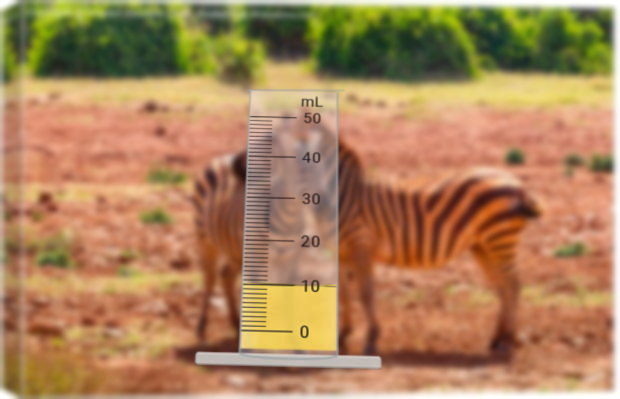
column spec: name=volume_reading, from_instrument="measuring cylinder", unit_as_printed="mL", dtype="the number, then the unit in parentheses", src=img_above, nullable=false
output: 10 (mL)
